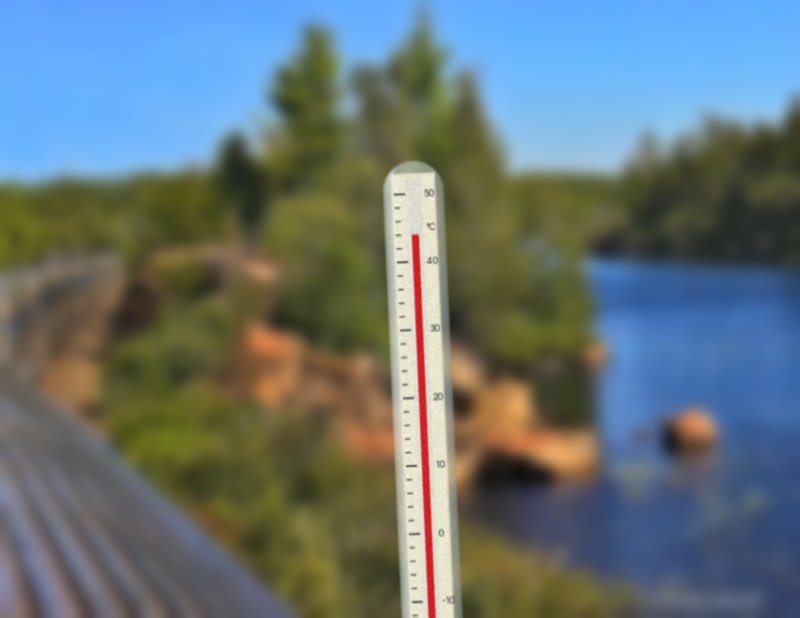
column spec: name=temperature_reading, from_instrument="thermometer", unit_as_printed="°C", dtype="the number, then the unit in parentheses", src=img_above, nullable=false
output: 44 (°C)
